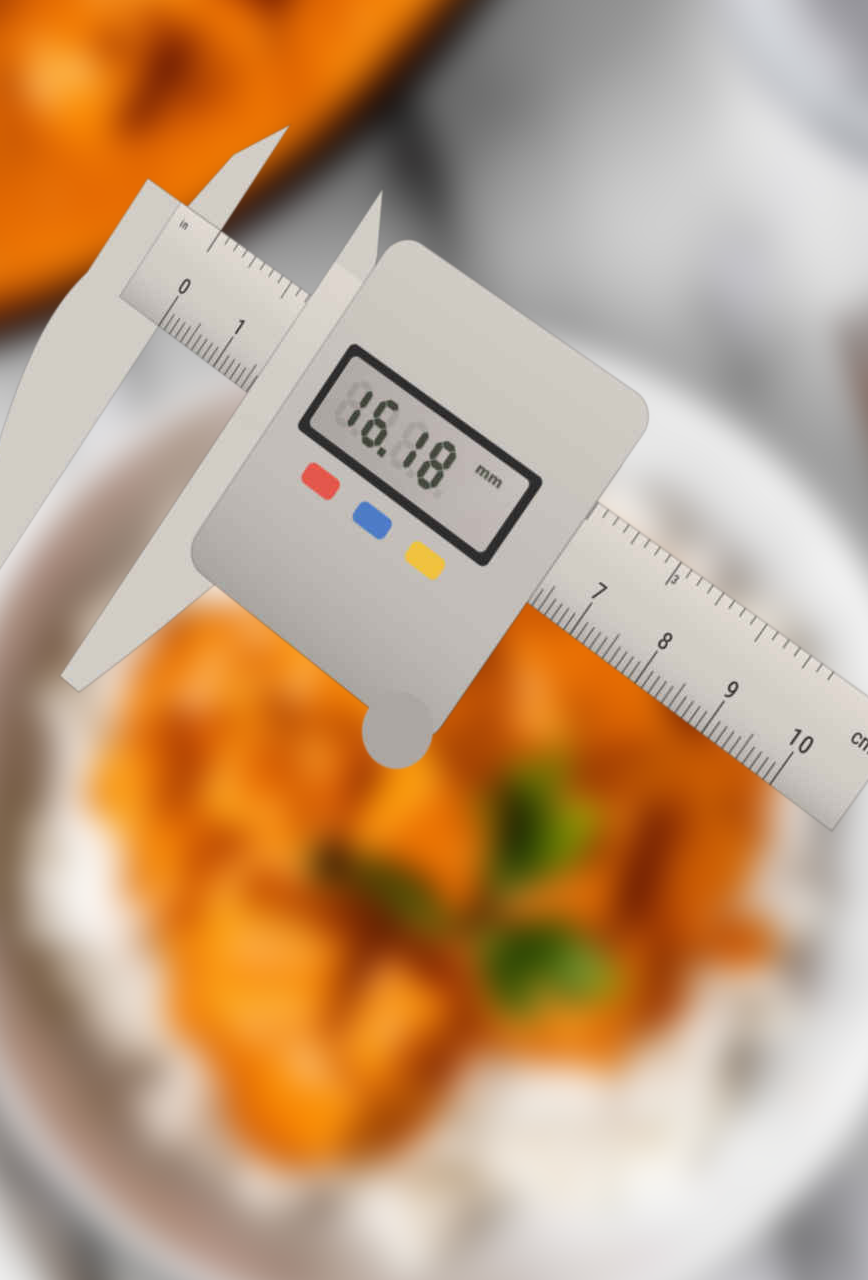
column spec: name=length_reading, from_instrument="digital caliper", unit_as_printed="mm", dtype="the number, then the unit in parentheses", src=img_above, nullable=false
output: 16.18 (mm)
